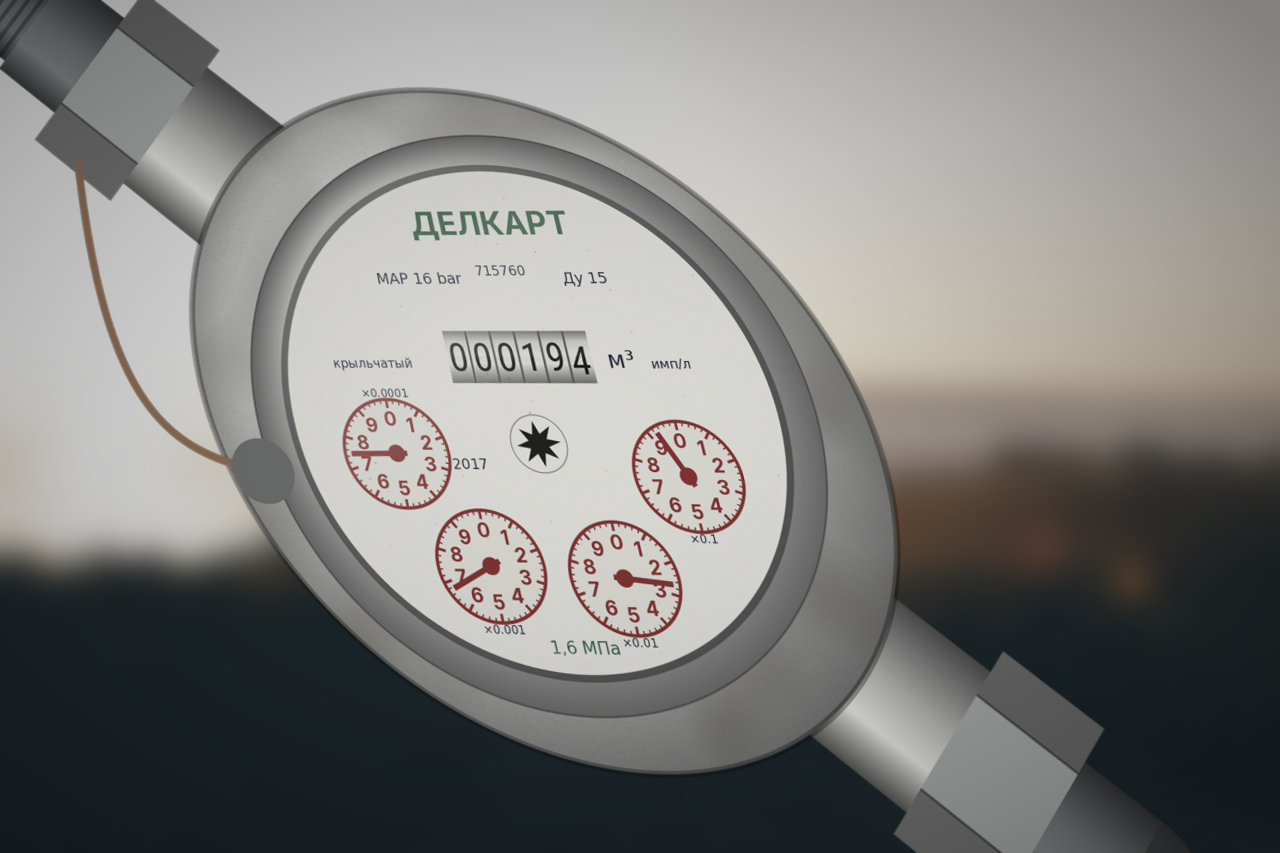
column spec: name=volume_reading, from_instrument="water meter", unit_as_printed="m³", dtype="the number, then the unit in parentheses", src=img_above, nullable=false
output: 193.9267 (m³)
